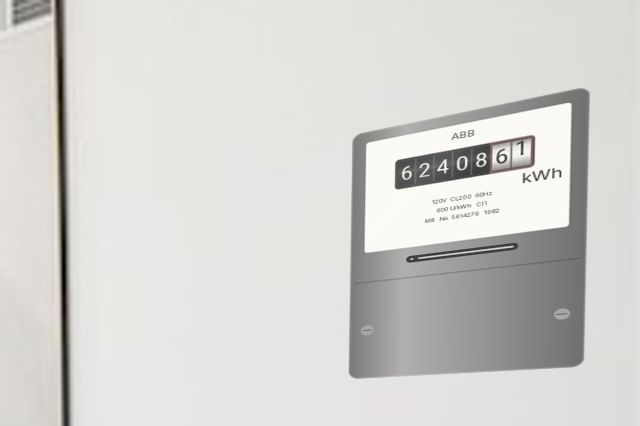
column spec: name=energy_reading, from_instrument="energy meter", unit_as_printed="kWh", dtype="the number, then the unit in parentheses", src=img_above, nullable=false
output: 62408.61 (kWh)
